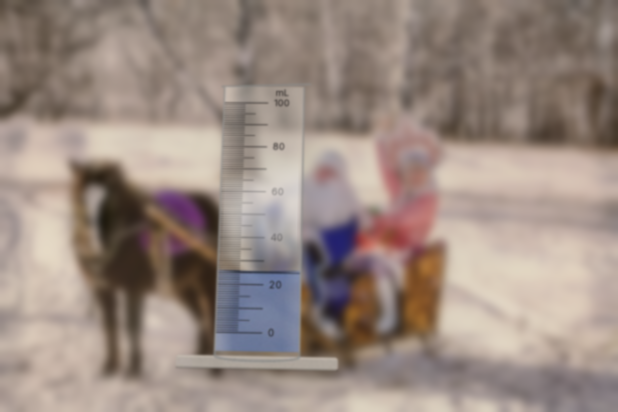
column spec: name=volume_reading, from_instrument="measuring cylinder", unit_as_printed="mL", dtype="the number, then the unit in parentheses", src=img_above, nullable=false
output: 25 (mL)
